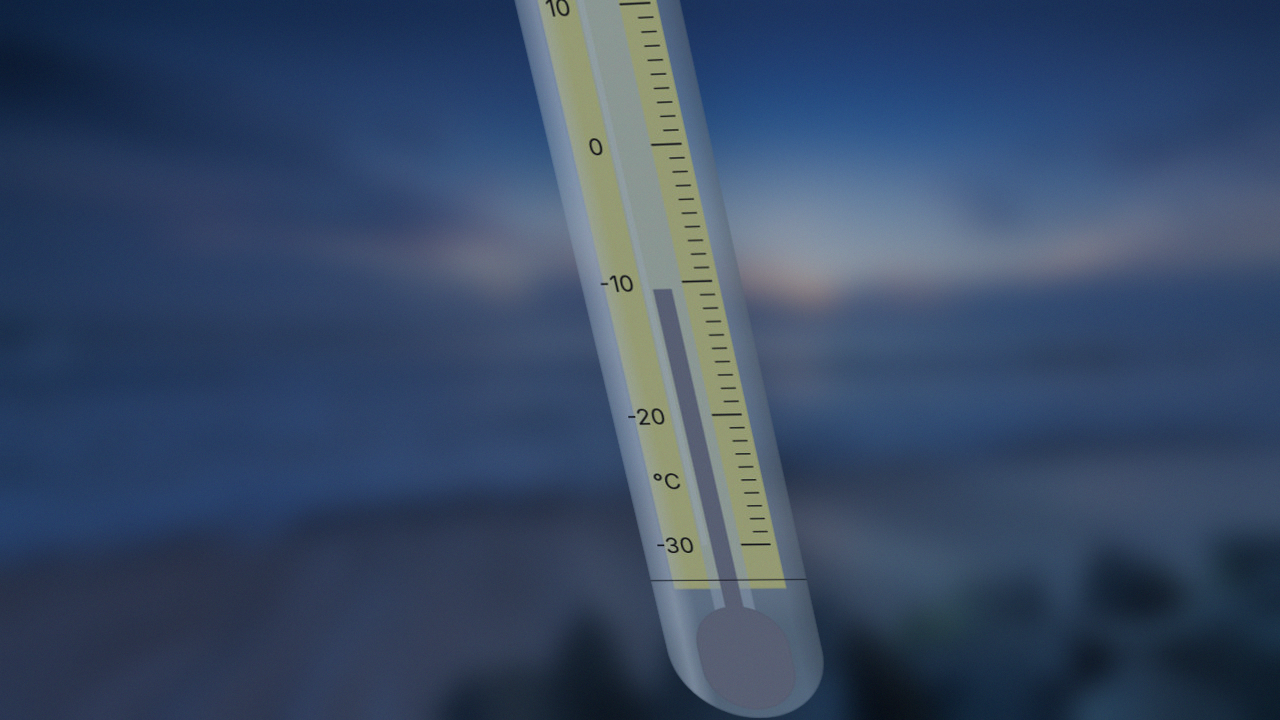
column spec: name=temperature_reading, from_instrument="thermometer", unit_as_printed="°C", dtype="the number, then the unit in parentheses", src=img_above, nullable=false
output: -10.5 (°C)
